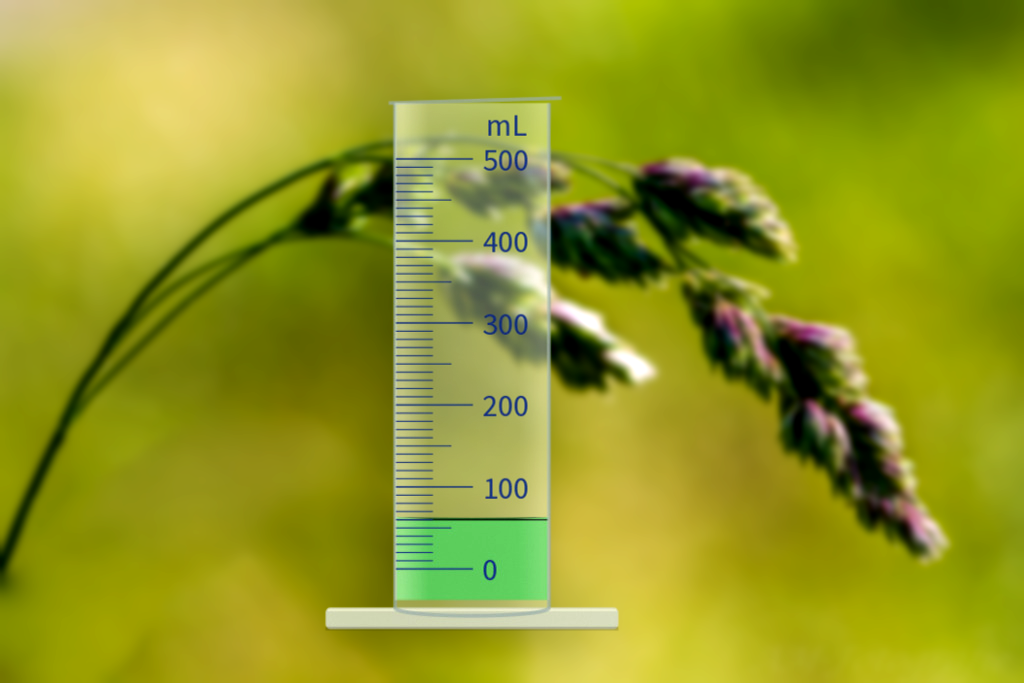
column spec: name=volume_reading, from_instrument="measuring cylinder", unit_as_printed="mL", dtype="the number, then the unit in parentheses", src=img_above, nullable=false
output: 60 (mL)
